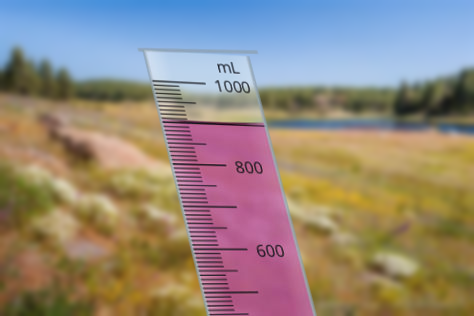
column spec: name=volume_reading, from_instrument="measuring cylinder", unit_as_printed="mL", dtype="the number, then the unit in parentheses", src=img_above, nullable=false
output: 900 (mL)
